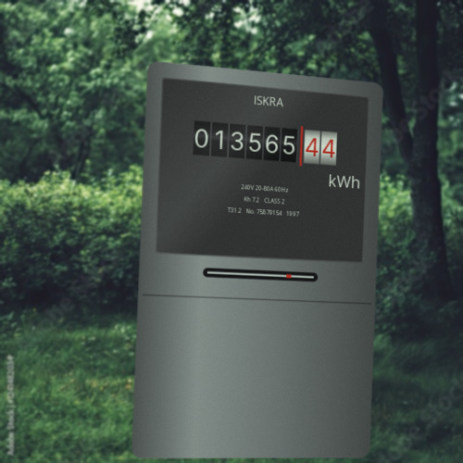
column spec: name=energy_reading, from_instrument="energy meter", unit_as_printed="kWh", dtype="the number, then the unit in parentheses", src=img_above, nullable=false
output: 13565.44 (kWh)
